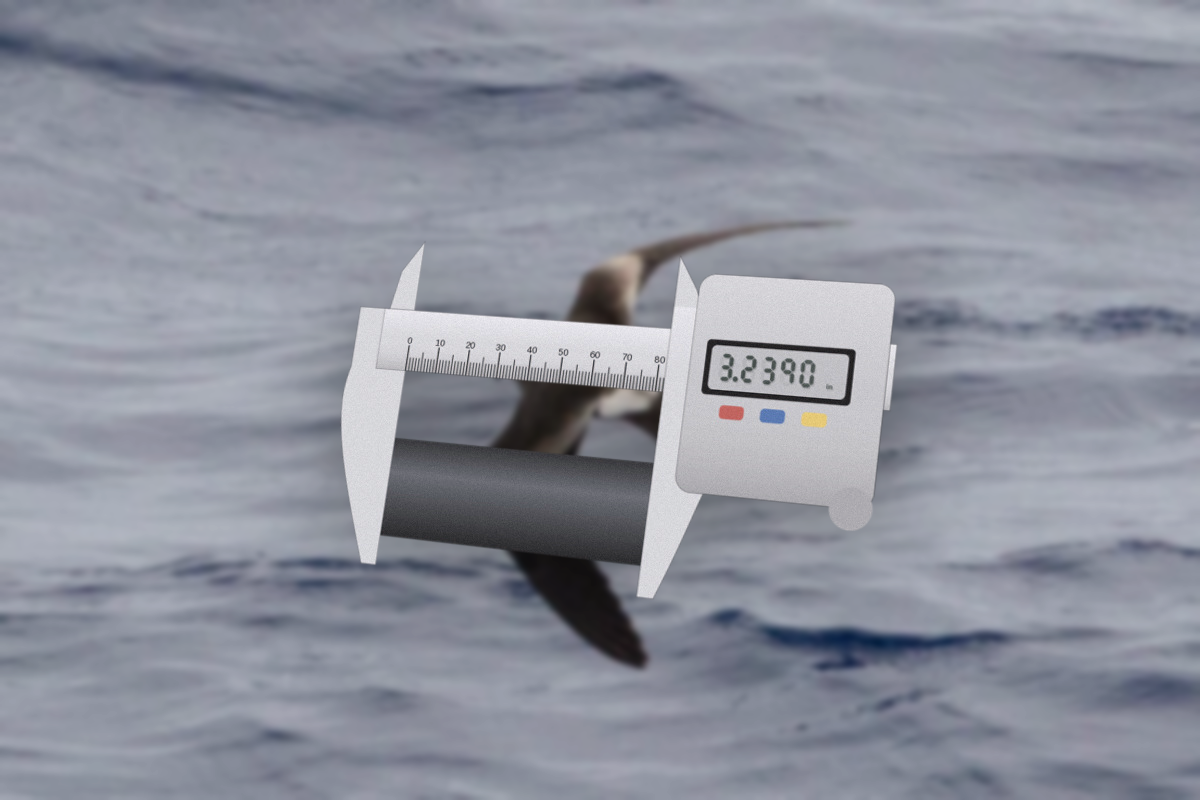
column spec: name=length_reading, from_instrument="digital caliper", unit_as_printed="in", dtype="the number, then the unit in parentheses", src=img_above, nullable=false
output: 3.2390 (in)
